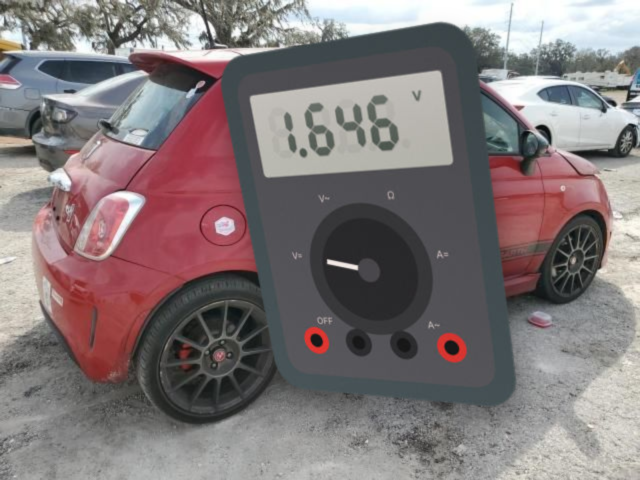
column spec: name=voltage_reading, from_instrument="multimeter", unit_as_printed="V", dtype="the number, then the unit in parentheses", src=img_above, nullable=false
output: 1.646 (V)
